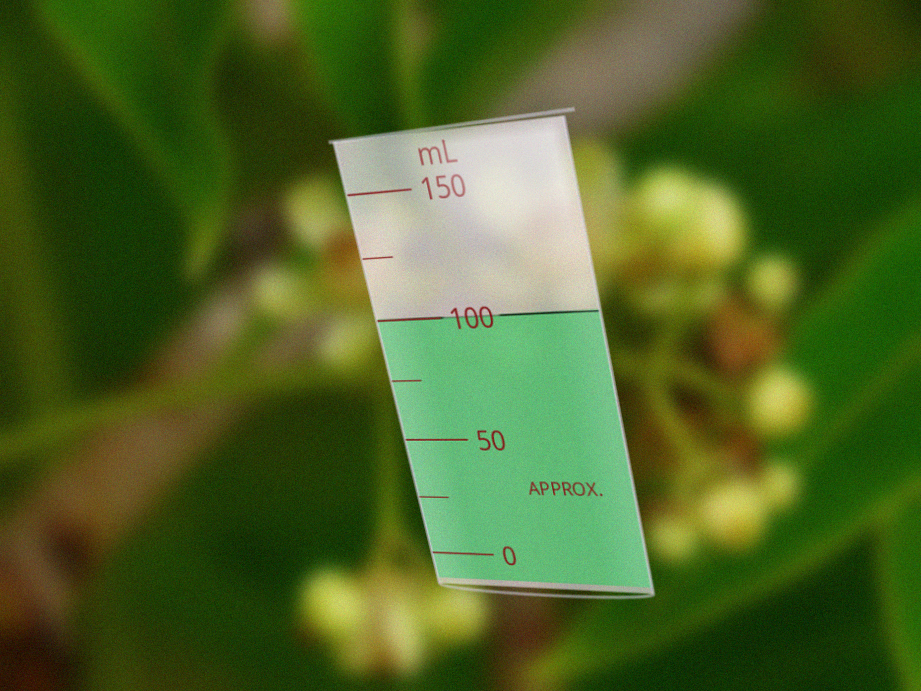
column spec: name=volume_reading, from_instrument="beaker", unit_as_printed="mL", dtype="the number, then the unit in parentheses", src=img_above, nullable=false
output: 100 (mL)
